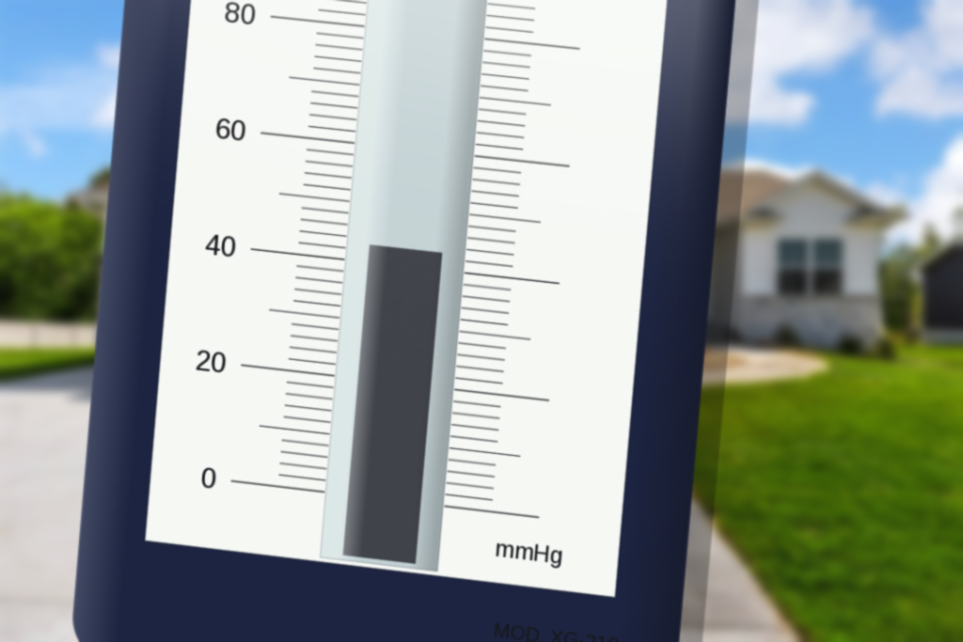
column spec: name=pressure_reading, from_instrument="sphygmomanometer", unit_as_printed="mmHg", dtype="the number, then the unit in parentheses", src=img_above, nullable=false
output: 43 (mmHg)
